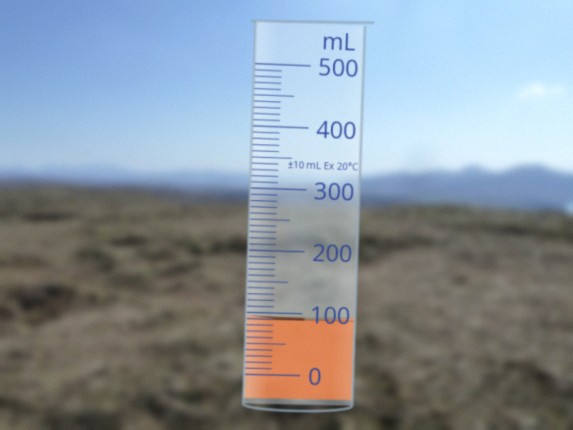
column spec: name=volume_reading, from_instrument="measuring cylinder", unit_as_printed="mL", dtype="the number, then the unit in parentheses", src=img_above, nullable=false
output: 90 (mL)
